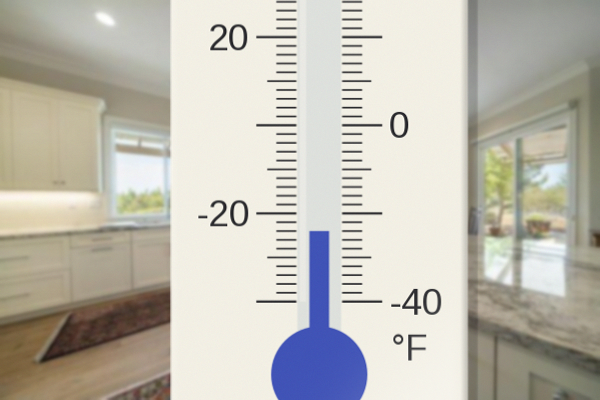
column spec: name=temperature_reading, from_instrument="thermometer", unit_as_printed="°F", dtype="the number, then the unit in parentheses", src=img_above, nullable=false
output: -24 (°F)
